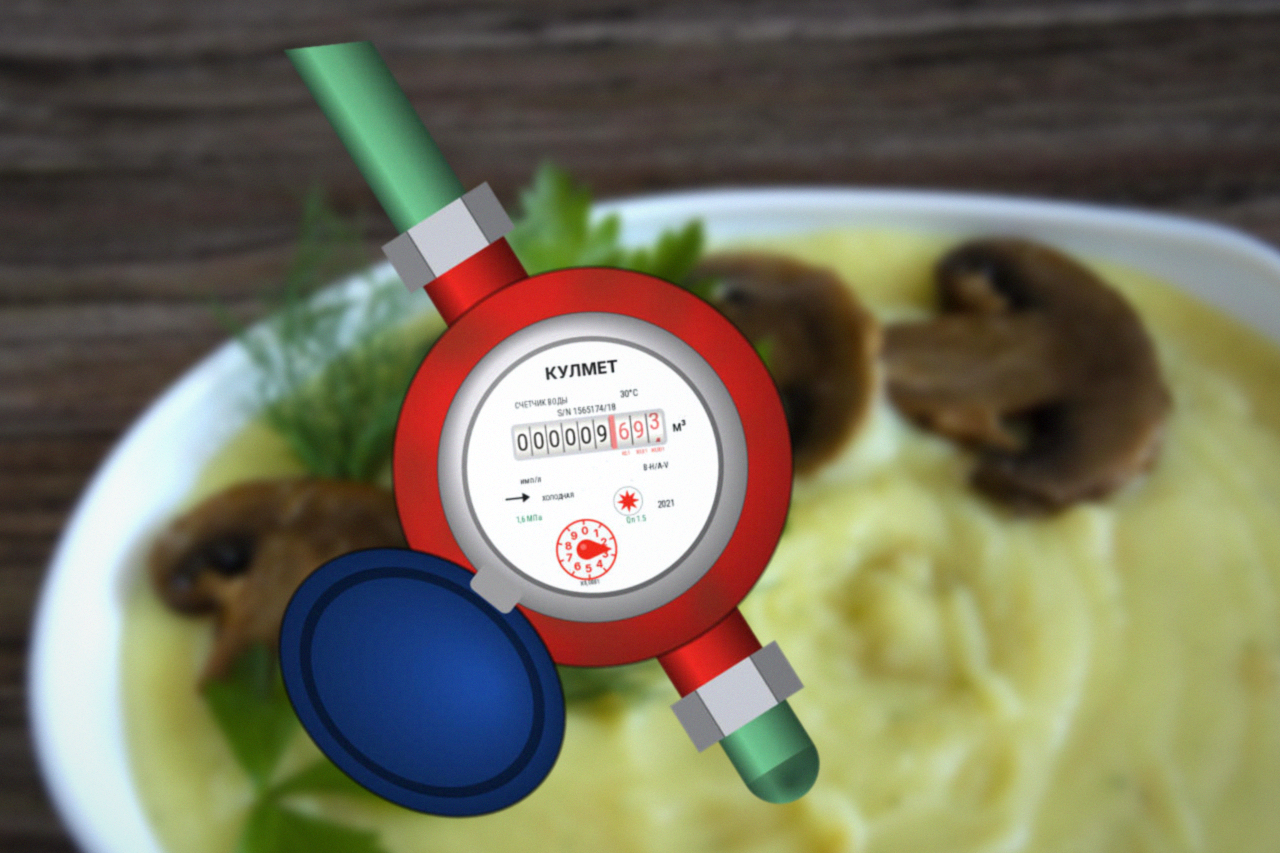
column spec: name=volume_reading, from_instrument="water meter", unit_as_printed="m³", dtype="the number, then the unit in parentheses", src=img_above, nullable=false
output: 9.6932 (m³)
